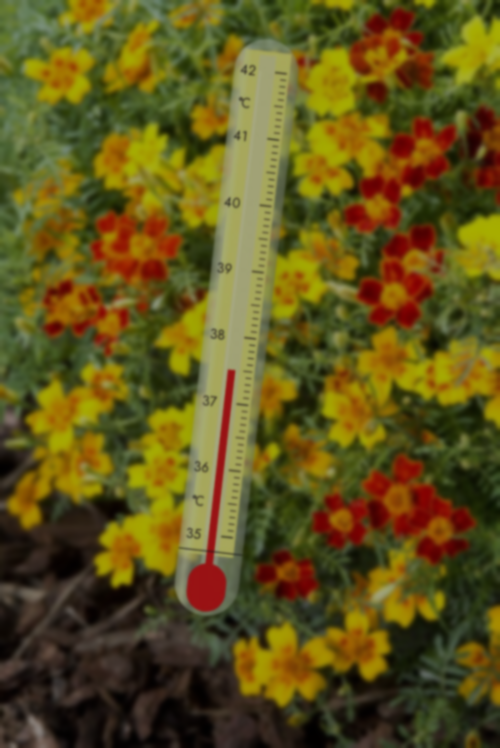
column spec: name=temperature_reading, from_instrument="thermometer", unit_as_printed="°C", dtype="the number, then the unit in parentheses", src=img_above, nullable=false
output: 37.5 (°C)
